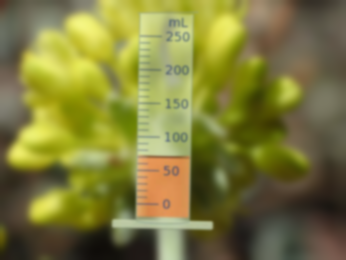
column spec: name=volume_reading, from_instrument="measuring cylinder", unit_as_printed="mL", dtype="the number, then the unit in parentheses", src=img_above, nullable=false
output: 70 (mL)
